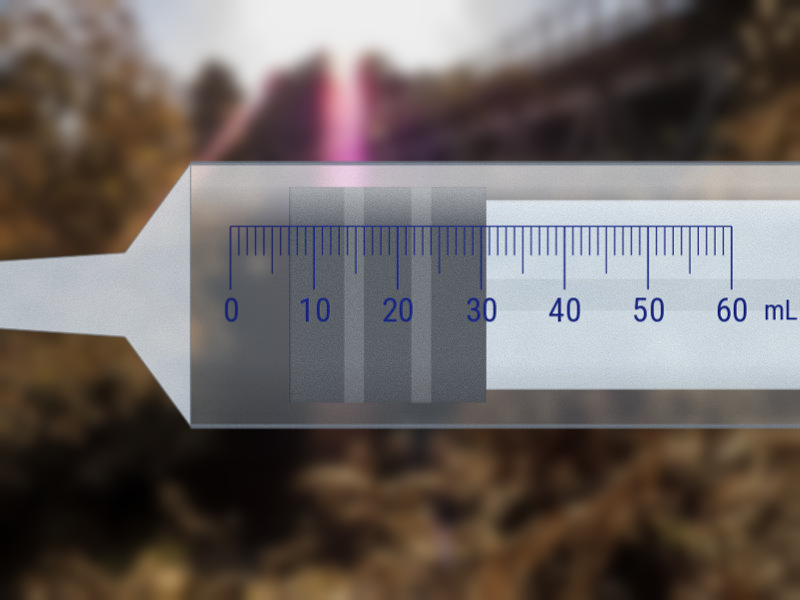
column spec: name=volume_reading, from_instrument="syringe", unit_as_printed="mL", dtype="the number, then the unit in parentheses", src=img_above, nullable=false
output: 7 (mL)
